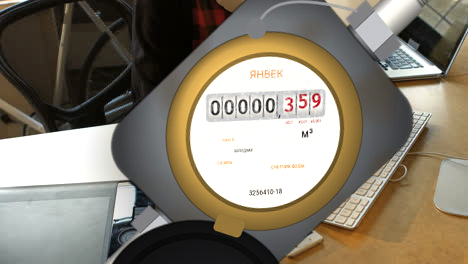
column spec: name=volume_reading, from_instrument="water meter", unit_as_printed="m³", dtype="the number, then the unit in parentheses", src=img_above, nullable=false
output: 0.359 (m³)
